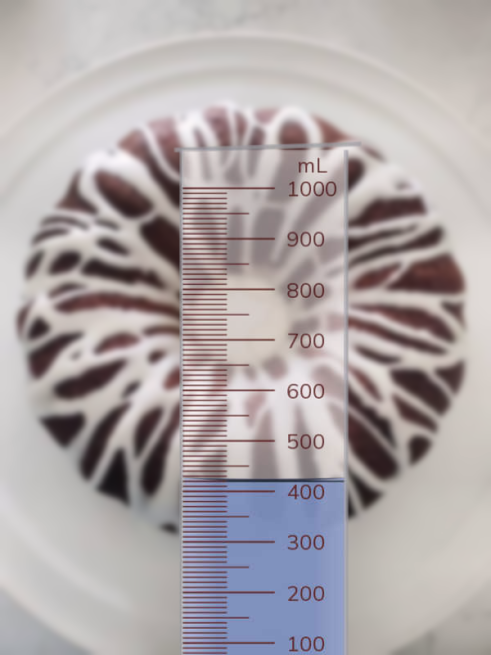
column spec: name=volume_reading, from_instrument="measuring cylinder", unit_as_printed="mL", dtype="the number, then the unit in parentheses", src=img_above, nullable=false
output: 420 (mL)
